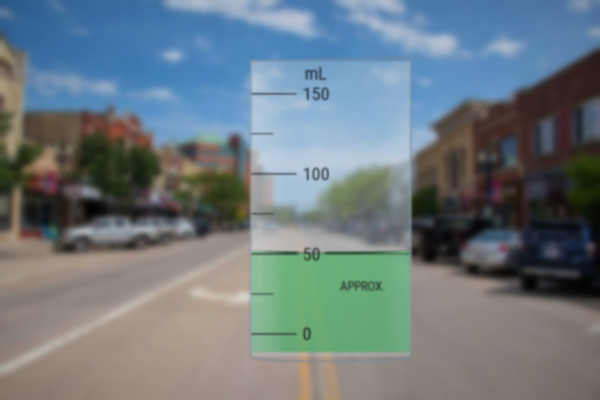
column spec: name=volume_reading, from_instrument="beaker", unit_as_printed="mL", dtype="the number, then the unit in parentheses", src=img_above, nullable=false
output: 50 (mL)
